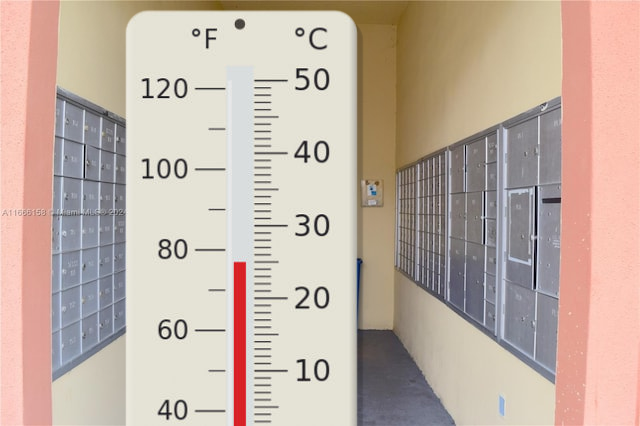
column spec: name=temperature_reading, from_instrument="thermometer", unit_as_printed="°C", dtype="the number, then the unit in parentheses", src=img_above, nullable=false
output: 25 (°C)
